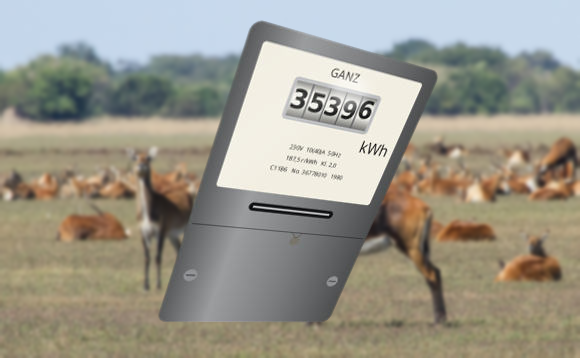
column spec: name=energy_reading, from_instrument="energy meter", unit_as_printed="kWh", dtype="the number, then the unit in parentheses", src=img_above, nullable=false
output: 35396 (kWh)
